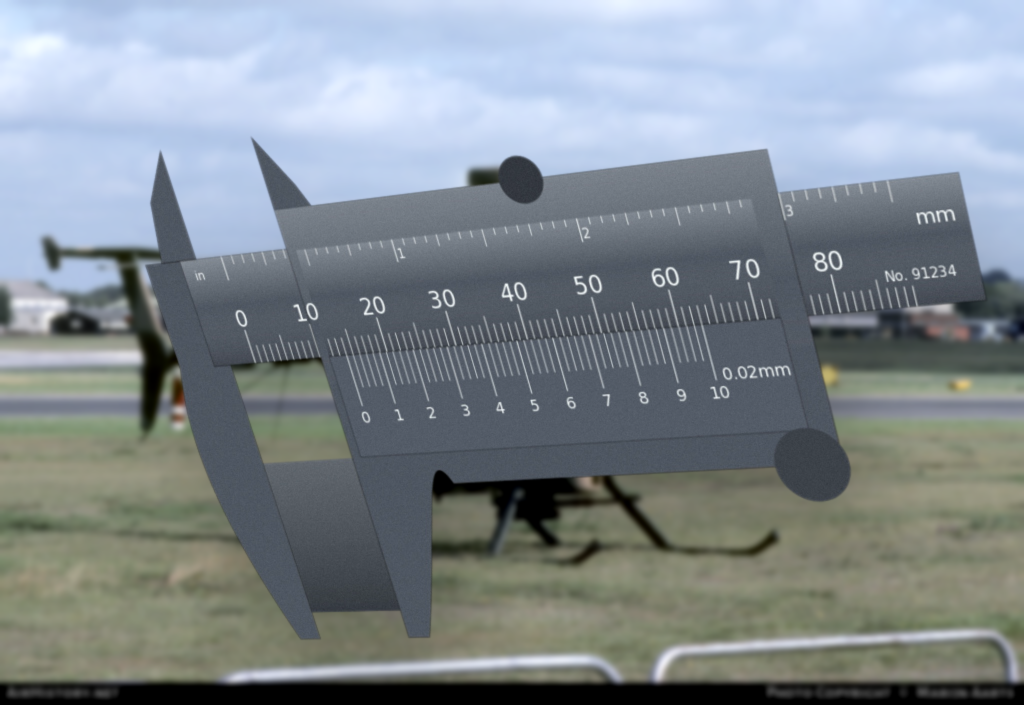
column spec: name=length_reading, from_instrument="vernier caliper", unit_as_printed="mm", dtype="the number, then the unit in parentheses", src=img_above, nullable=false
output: 14.0 (mm)
